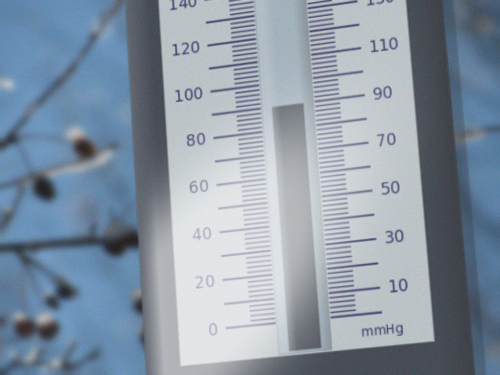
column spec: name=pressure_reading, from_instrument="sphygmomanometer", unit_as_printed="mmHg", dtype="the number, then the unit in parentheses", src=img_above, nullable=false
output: 90 (mmHg)
